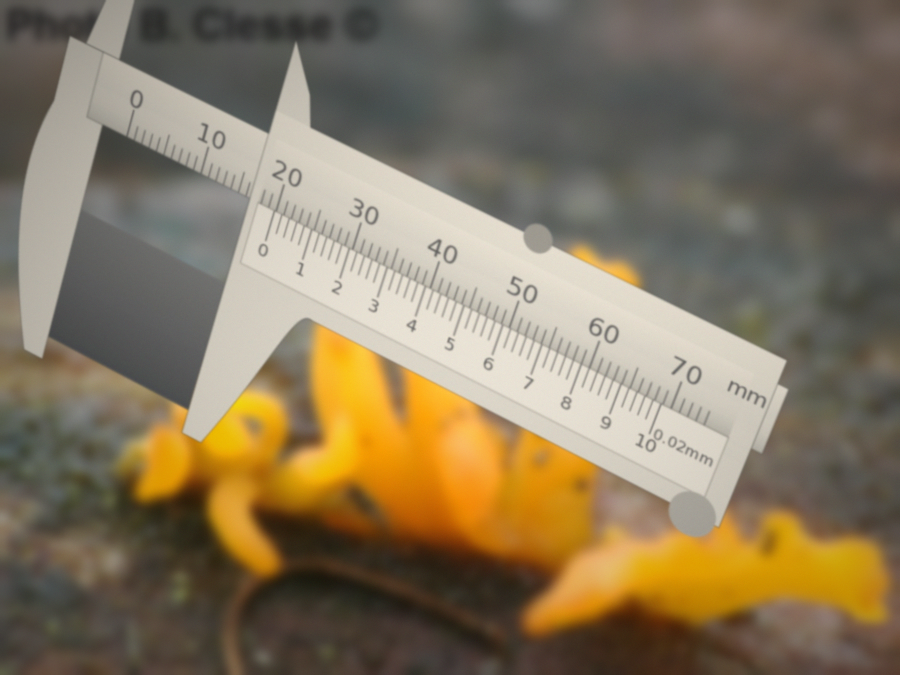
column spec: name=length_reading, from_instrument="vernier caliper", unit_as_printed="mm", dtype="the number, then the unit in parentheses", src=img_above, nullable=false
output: 19.8 (mm)
